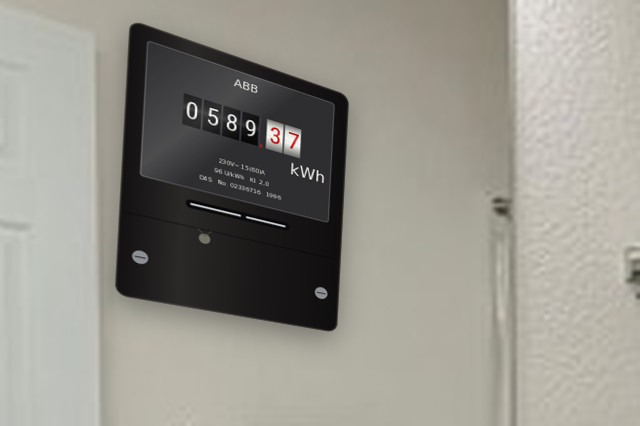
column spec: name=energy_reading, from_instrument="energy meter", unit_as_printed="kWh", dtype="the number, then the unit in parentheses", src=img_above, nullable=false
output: 589.37 (kWh)
